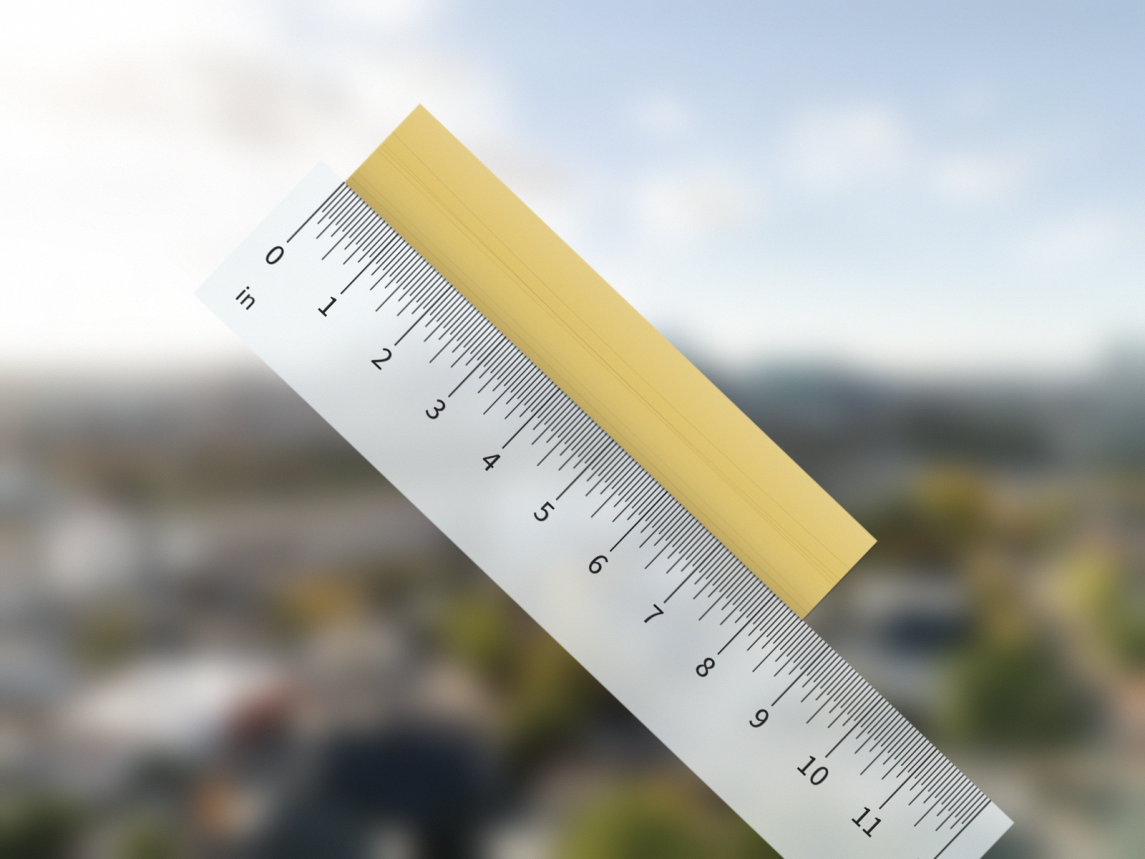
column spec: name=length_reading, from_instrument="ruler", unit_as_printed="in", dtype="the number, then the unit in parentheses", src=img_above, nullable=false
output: 8.5 (in)
